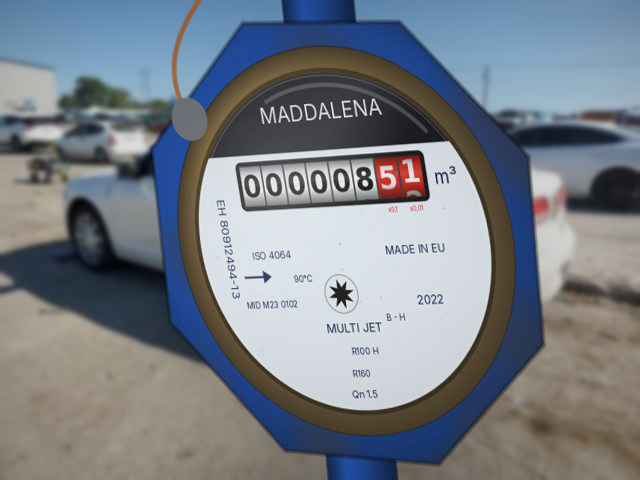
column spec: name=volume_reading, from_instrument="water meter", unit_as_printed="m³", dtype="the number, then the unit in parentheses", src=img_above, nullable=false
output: 8.51 (m³)
